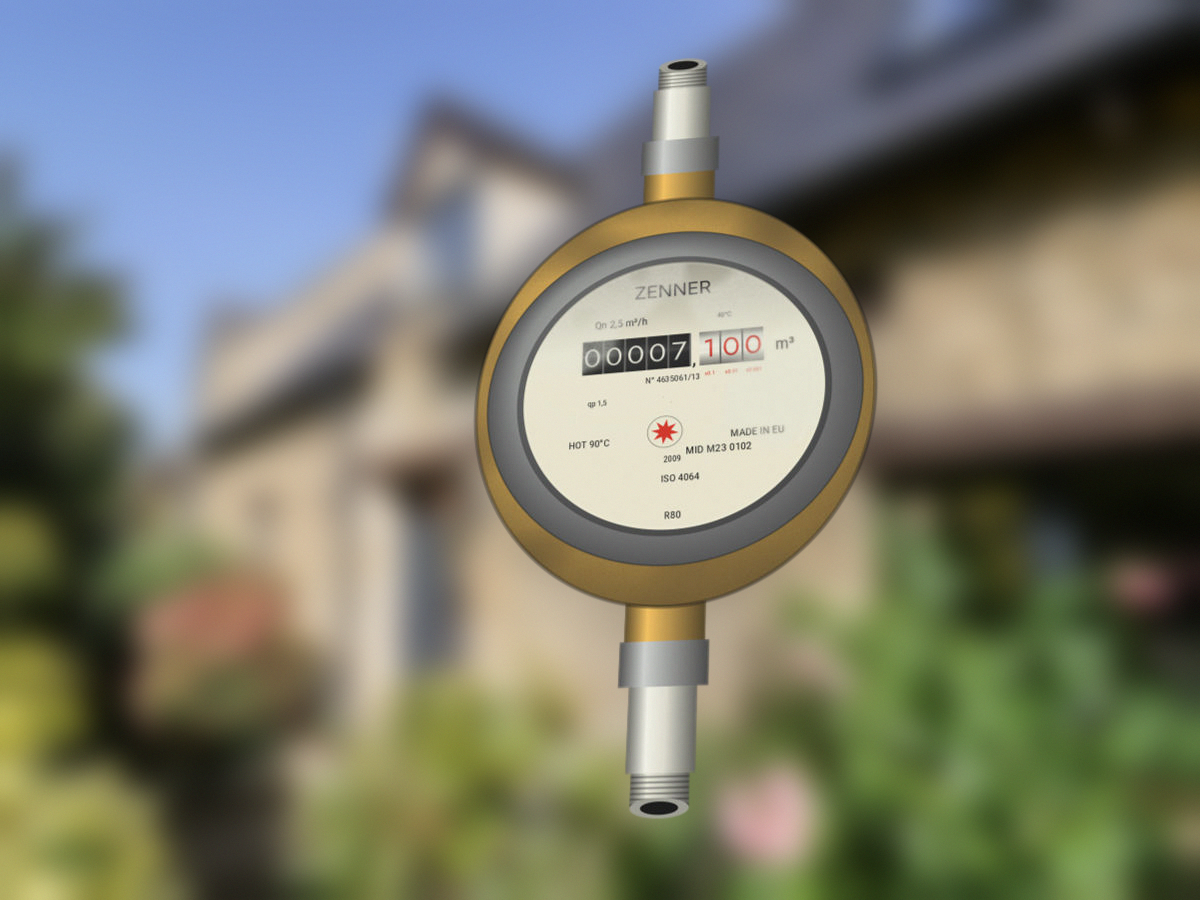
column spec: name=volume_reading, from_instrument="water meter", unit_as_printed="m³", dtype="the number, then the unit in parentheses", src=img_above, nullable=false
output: 7.100 (m³)
